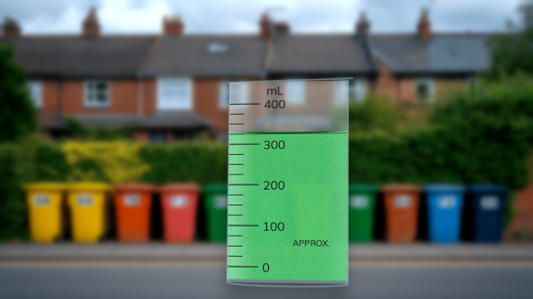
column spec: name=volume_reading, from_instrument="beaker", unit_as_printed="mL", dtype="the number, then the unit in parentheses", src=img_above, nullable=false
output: 325 (mL)
